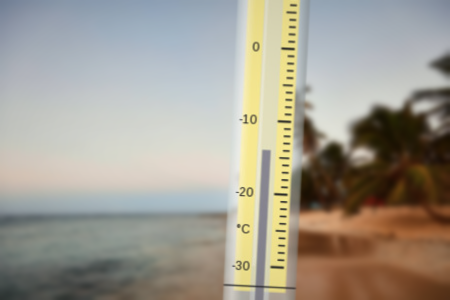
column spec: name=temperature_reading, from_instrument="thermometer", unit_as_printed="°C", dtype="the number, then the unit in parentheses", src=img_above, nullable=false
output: -14 (°C)
